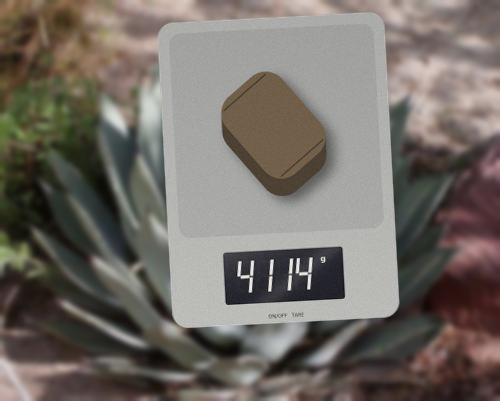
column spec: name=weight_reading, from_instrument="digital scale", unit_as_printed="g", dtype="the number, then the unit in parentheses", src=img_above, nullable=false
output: 4114 (g)
